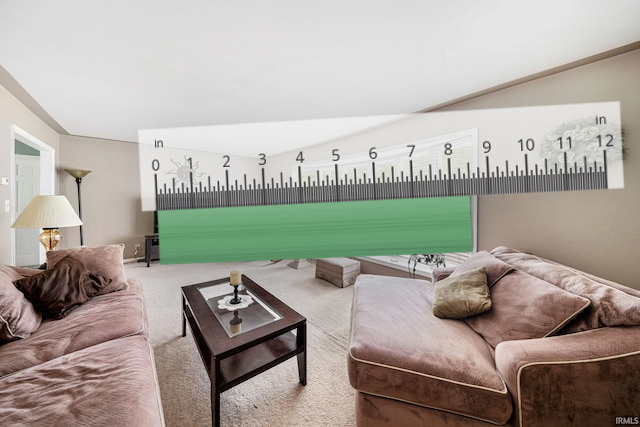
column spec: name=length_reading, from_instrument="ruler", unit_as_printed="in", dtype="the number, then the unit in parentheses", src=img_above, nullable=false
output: 8.5 (in)
